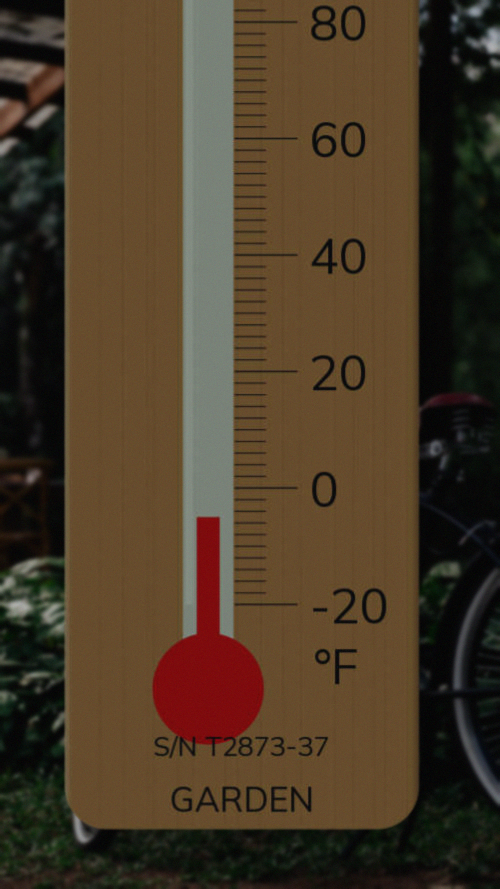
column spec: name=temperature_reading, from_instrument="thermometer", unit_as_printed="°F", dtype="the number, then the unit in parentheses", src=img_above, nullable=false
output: -5 (°F)
